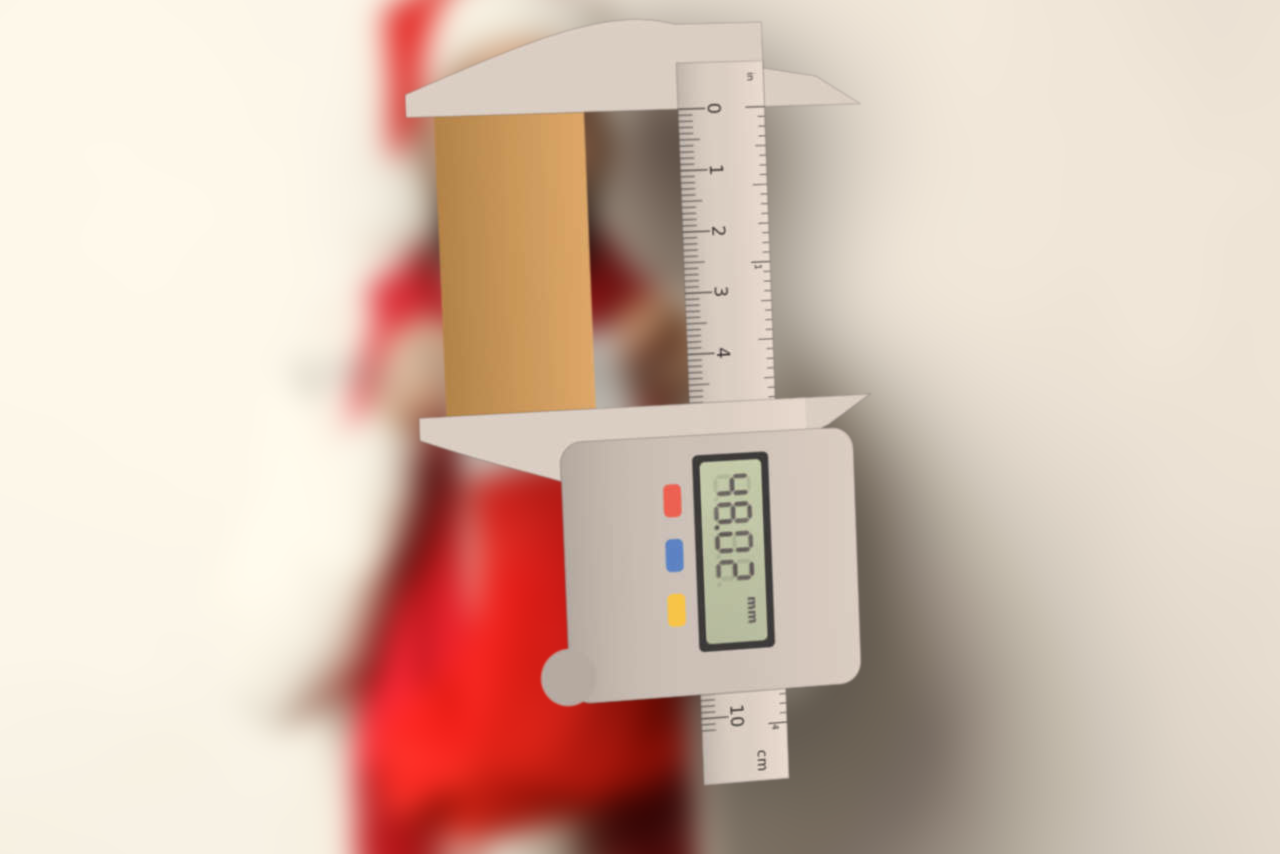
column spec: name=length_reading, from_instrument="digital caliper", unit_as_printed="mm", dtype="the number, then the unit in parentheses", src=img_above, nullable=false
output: 48.02 (mm)
